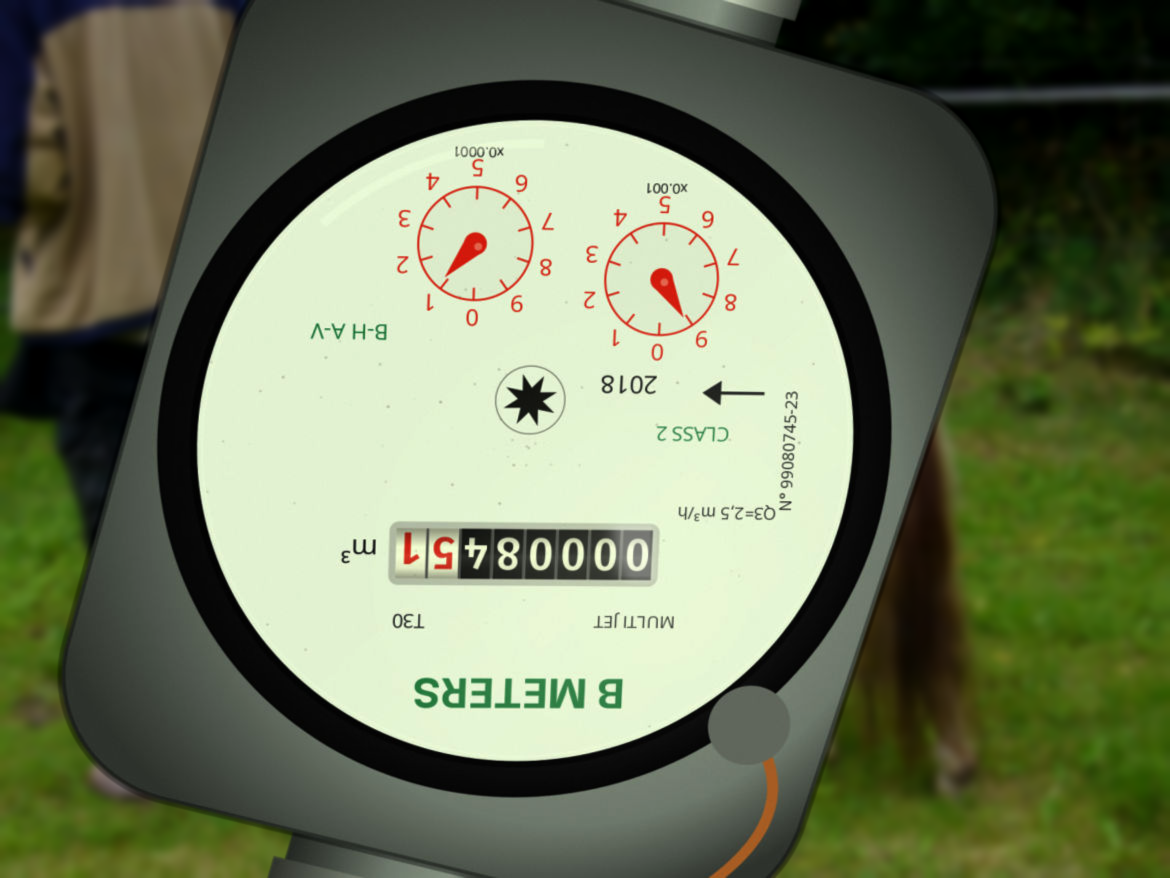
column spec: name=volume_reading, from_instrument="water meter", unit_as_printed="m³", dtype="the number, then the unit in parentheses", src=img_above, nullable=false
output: 84.5091 (m³)
